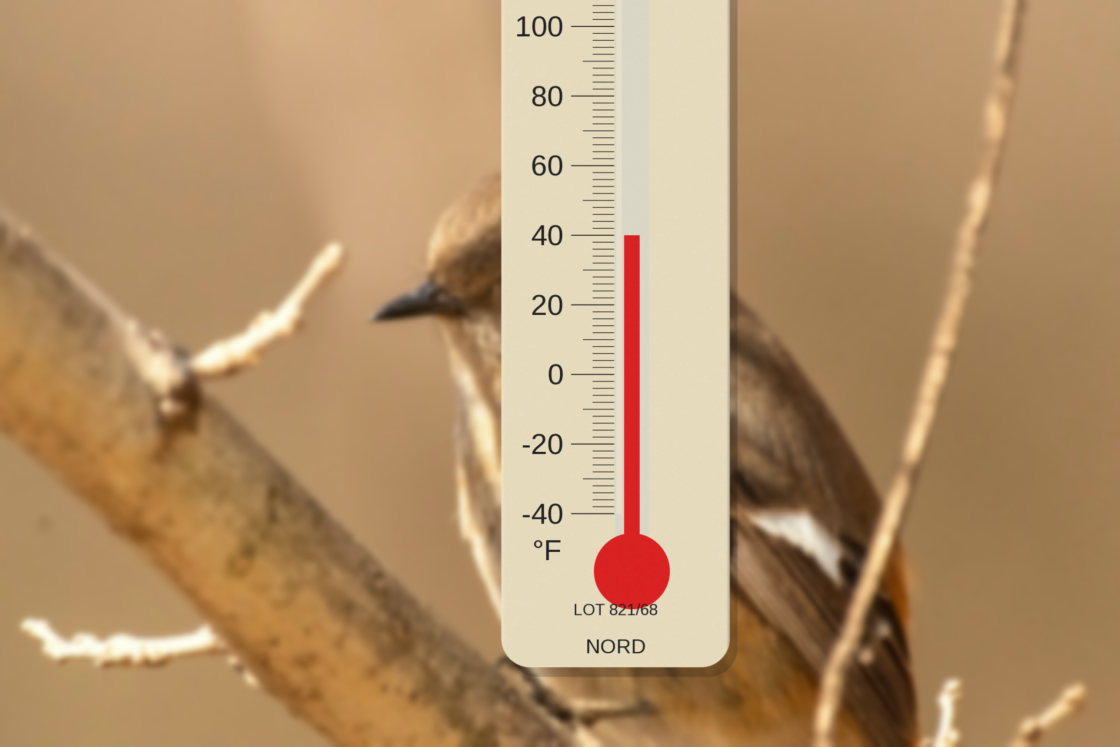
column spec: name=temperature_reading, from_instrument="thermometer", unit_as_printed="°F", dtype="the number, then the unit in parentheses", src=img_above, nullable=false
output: 40 (°F)
